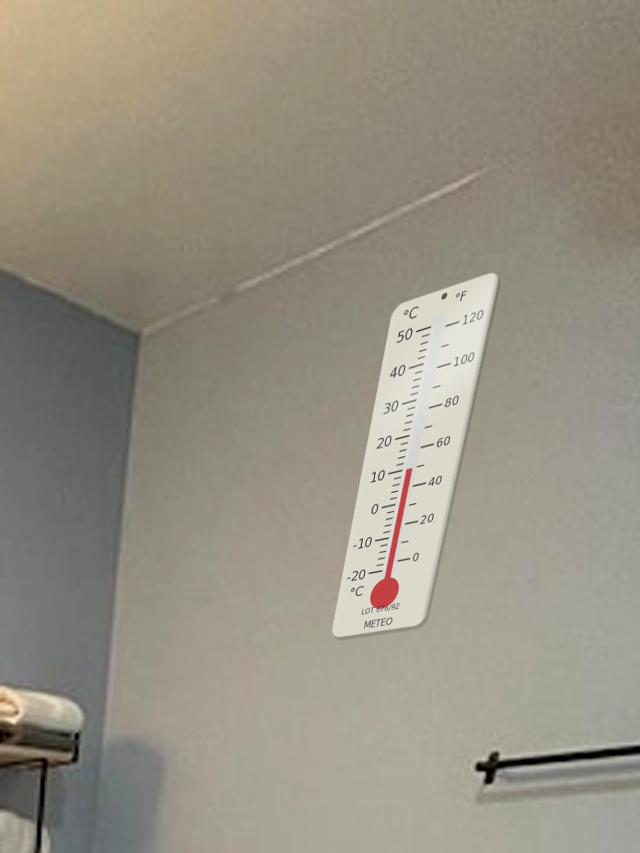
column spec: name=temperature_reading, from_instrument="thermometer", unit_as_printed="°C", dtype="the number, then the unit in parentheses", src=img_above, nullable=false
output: 10 (°C)
